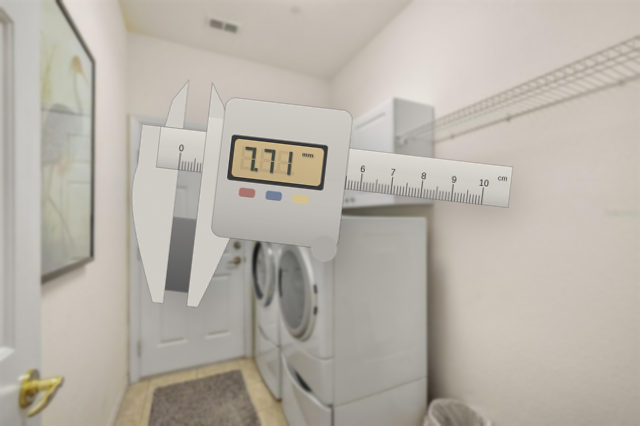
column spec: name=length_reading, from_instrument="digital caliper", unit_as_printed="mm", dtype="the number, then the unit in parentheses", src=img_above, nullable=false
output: 7.71 (mm)
